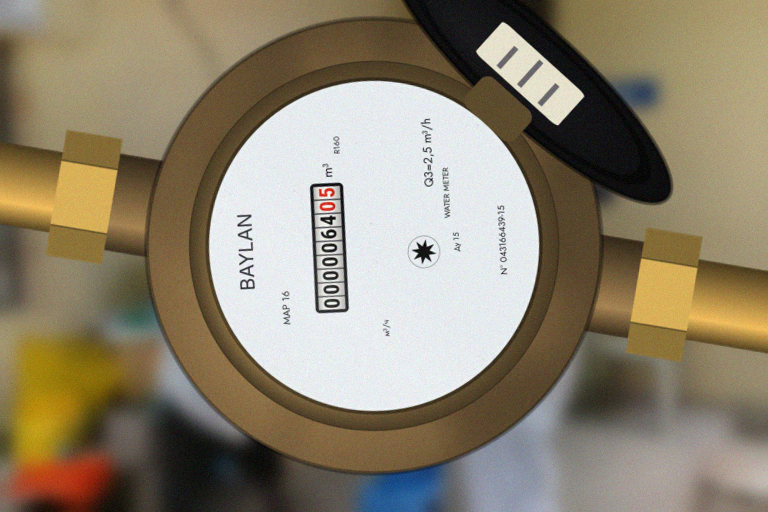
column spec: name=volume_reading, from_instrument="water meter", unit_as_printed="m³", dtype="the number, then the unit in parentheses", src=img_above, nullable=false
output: 64.05 (m³)
